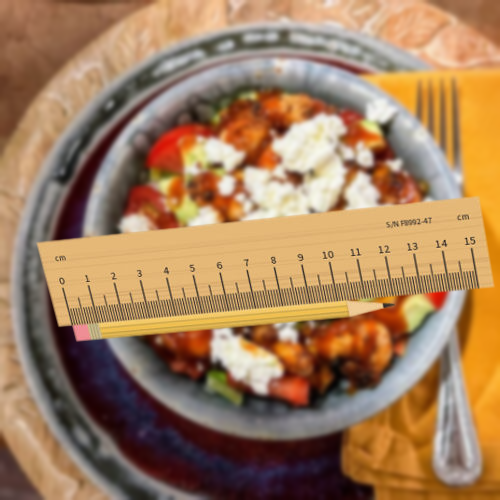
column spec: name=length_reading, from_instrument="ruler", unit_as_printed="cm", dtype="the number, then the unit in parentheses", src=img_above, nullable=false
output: 12 (cm)
